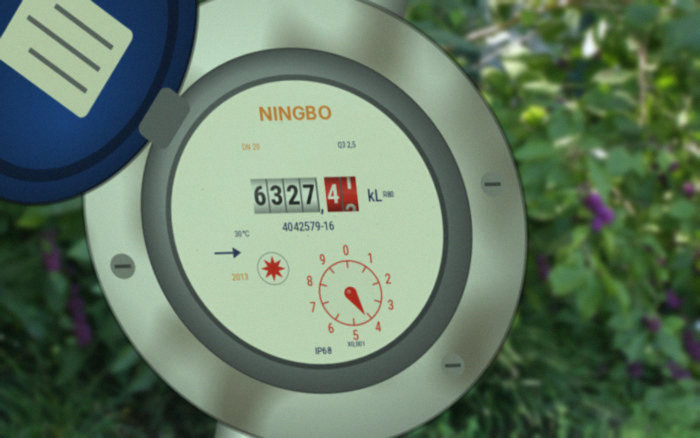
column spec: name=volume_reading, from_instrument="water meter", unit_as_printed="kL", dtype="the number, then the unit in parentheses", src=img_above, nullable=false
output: 6327.414 (kL)
